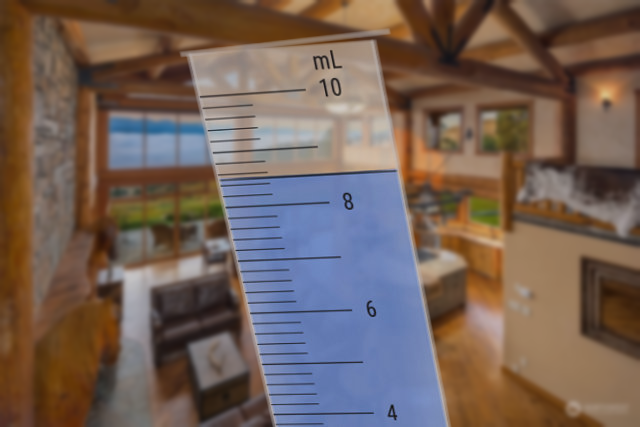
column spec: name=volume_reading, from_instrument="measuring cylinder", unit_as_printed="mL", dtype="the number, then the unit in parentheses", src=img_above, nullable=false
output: 8.5 (mL)
